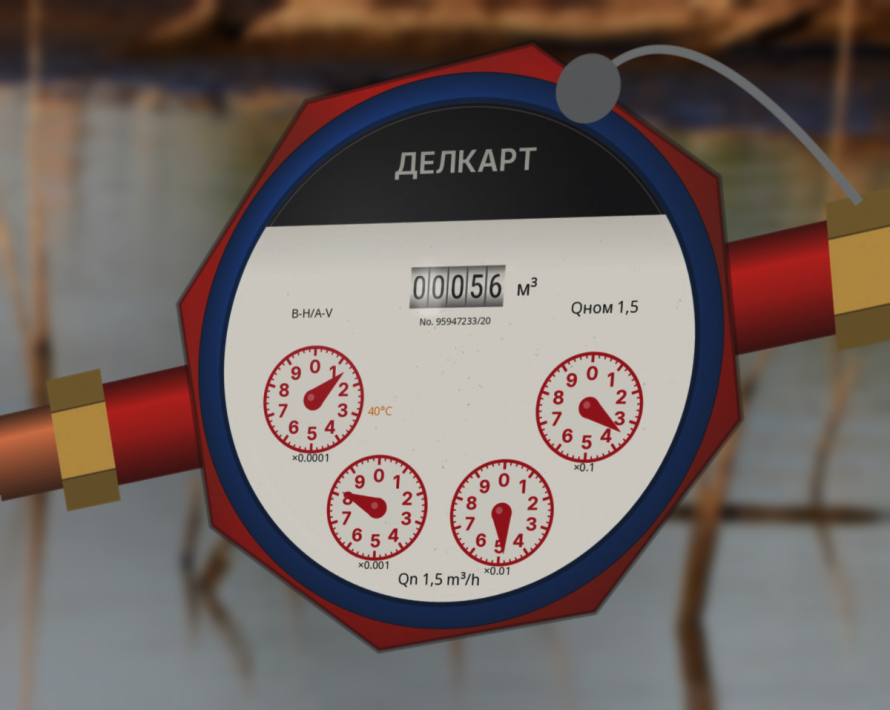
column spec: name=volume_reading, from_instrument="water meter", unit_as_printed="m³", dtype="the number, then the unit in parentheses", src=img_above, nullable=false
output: 56.3481 (m³)
